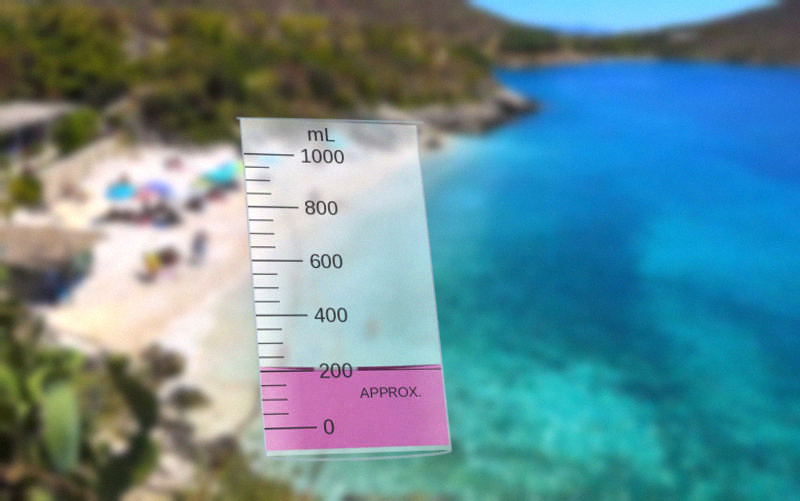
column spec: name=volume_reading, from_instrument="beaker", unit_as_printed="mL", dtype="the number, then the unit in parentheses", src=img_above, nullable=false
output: 200 (mL)
